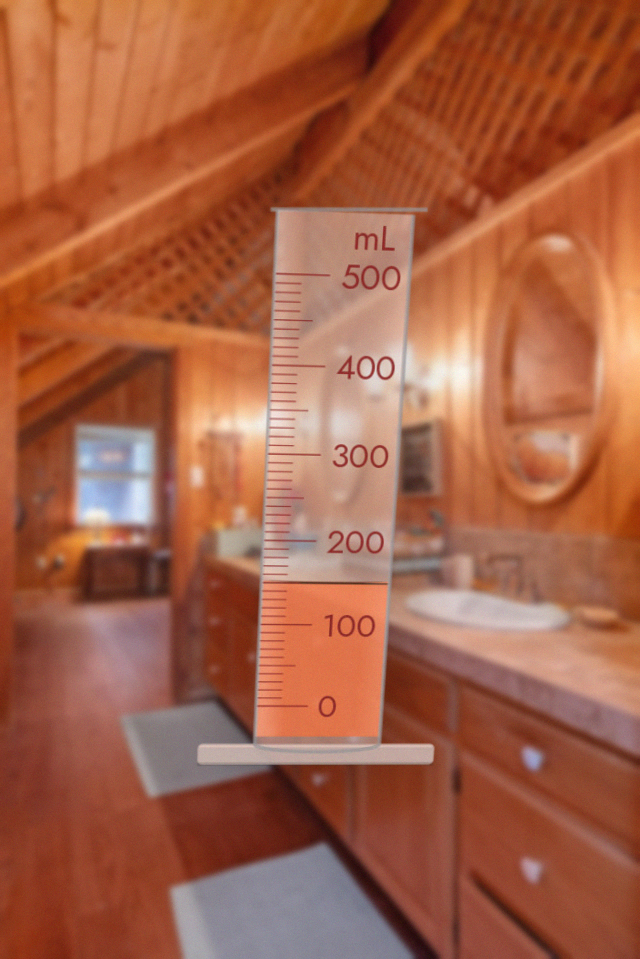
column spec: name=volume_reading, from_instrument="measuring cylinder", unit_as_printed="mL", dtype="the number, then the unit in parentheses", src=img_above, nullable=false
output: 150 (mL)
